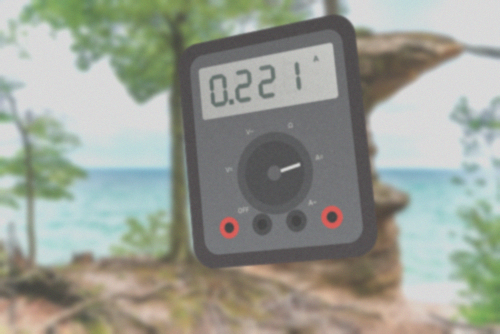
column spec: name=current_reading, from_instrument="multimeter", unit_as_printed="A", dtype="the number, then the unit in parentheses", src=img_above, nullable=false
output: 0.221 (A)
